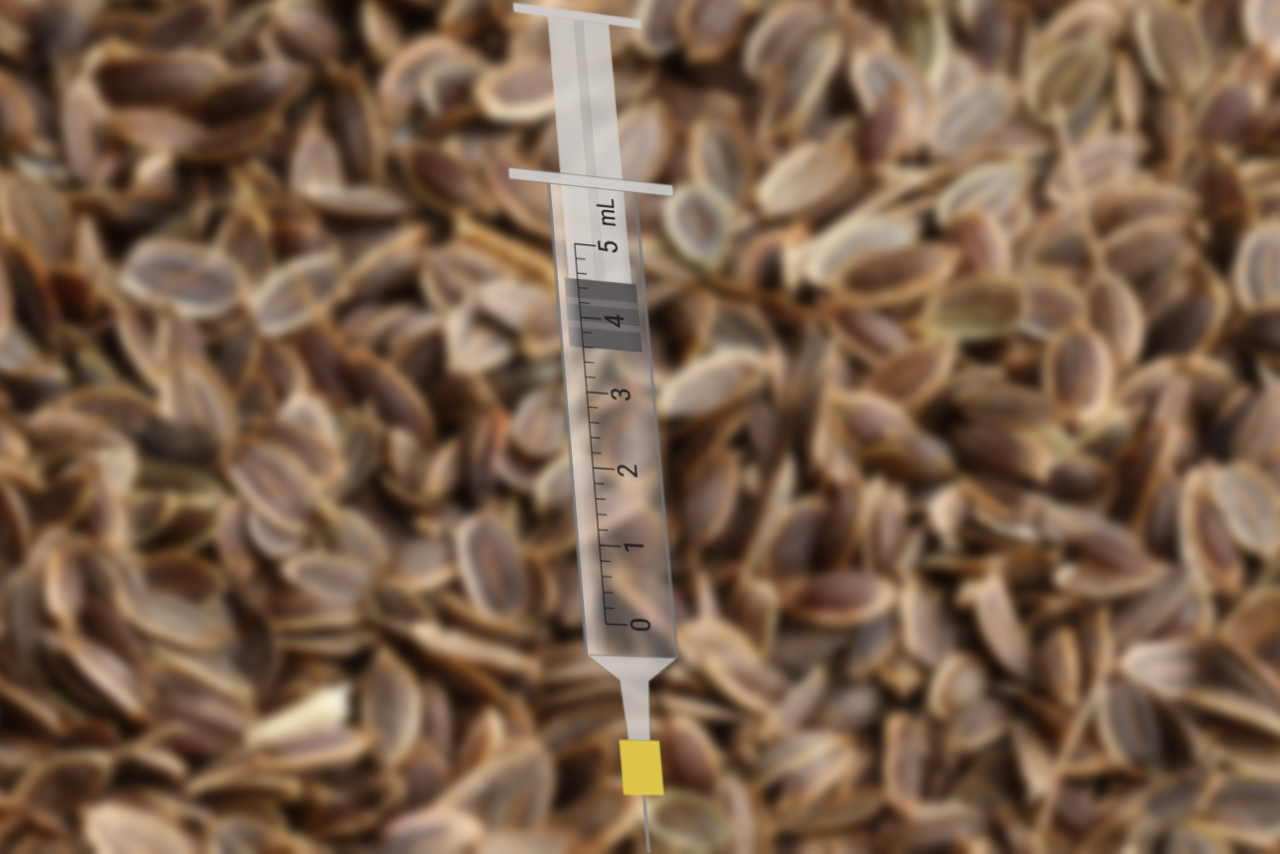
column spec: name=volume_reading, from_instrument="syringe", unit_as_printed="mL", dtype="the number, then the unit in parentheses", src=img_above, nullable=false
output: 3.6 (mL)
